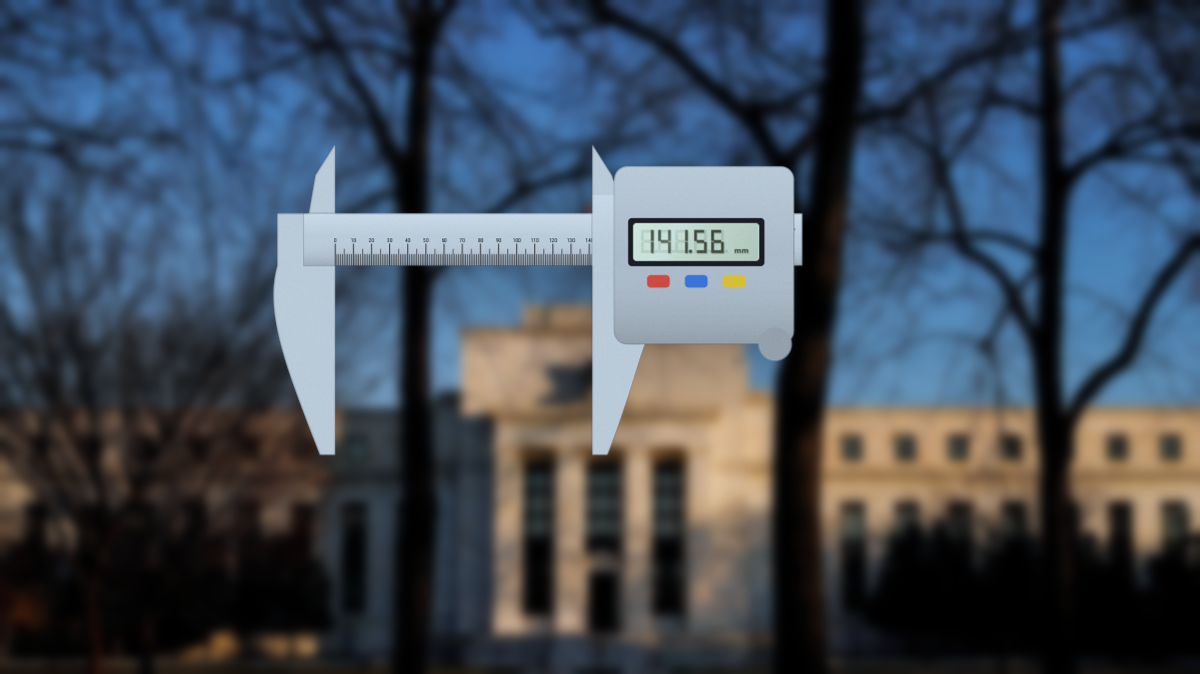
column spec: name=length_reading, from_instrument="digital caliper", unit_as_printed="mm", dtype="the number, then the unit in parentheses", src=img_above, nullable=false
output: 141.56 (mm)
